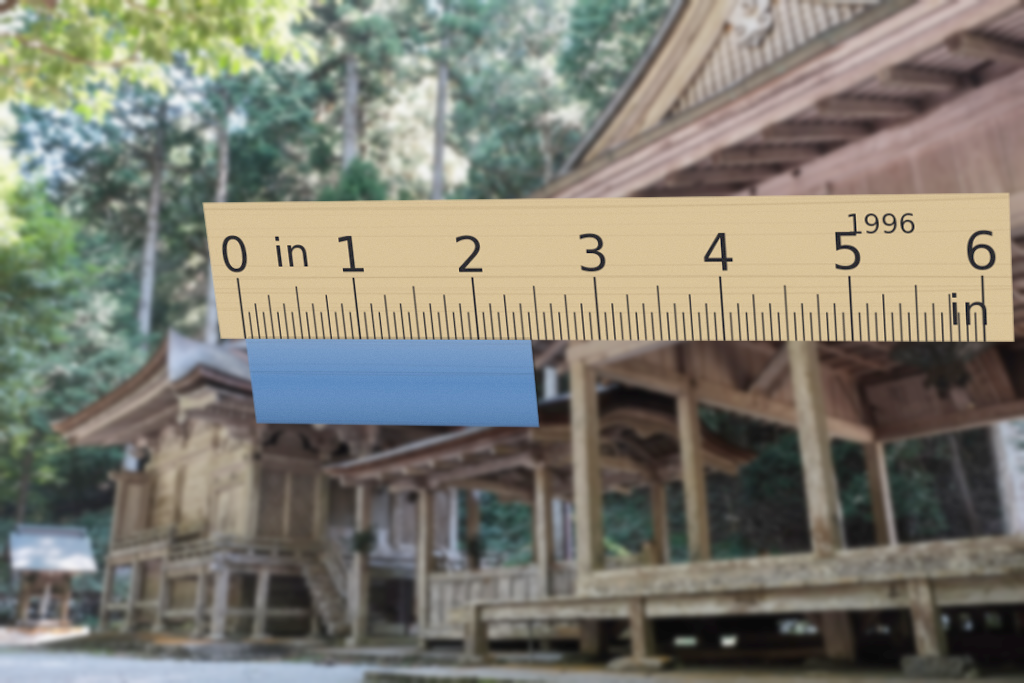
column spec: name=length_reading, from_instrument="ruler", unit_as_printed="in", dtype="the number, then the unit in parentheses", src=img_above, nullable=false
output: 2.4375 (in)
